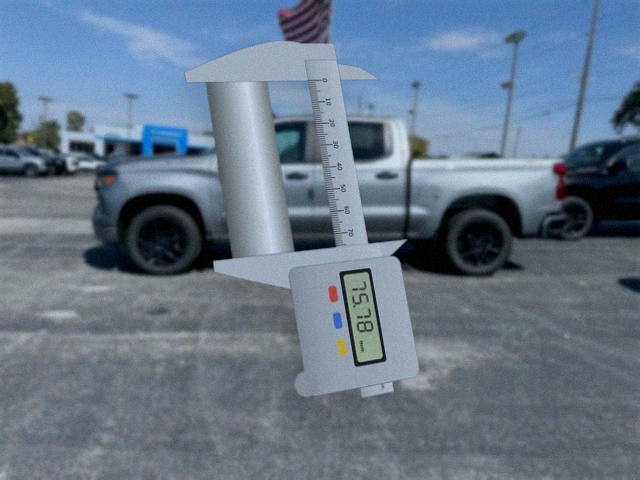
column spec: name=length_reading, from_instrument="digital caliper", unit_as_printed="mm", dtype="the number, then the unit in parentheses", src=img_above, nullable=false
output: 75.78 (mm)
